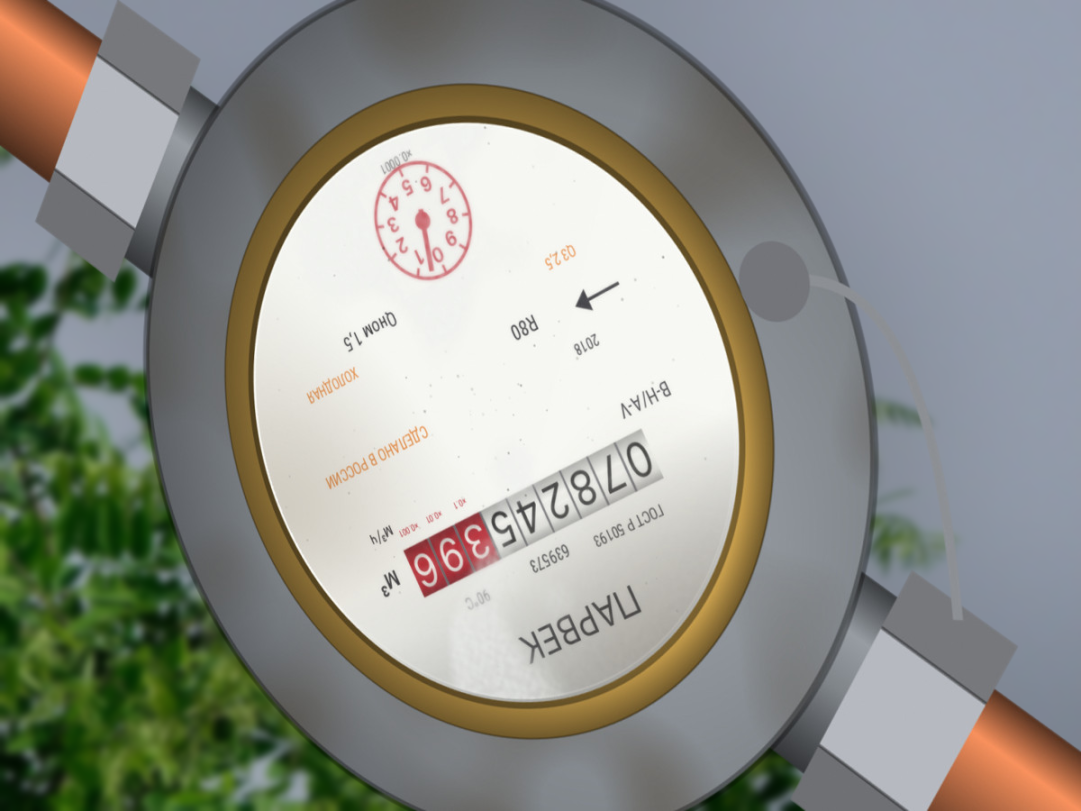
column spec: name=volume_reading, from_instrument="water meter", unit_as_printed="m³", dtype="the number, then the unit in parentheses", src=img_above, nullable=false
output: 78245.3960 (m³)
